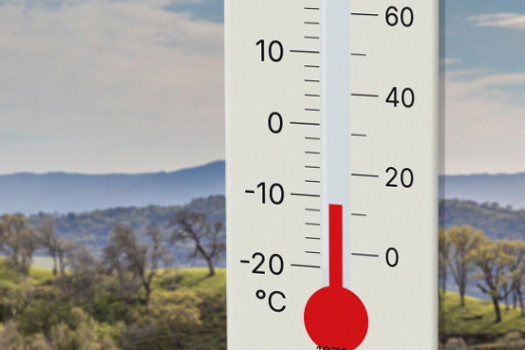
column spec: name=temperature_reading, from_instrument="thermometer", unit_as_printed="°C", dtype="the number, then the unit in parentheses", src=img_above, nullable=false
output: -11 (°C)
